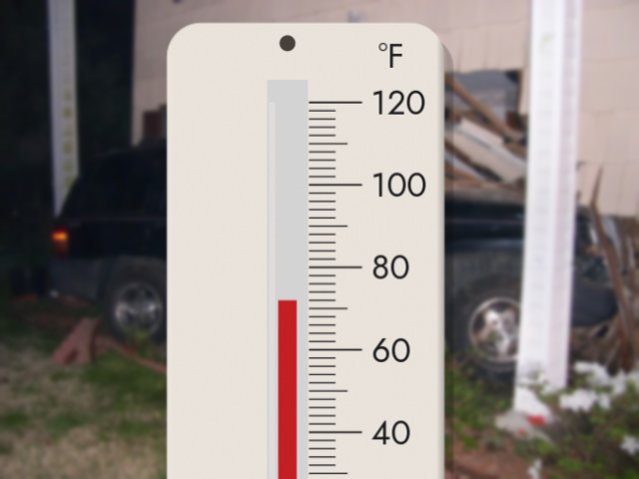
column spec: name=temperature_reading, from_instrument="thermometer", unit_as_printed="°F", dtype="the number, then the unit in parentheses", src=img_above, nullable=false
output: 72 (°F)
